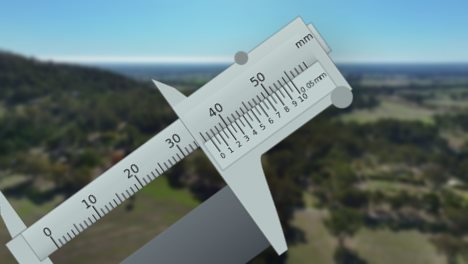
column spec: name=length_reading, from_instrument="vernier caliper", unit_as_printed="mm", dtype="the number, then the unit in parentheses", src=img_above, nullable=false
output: 36.0 (mm)
